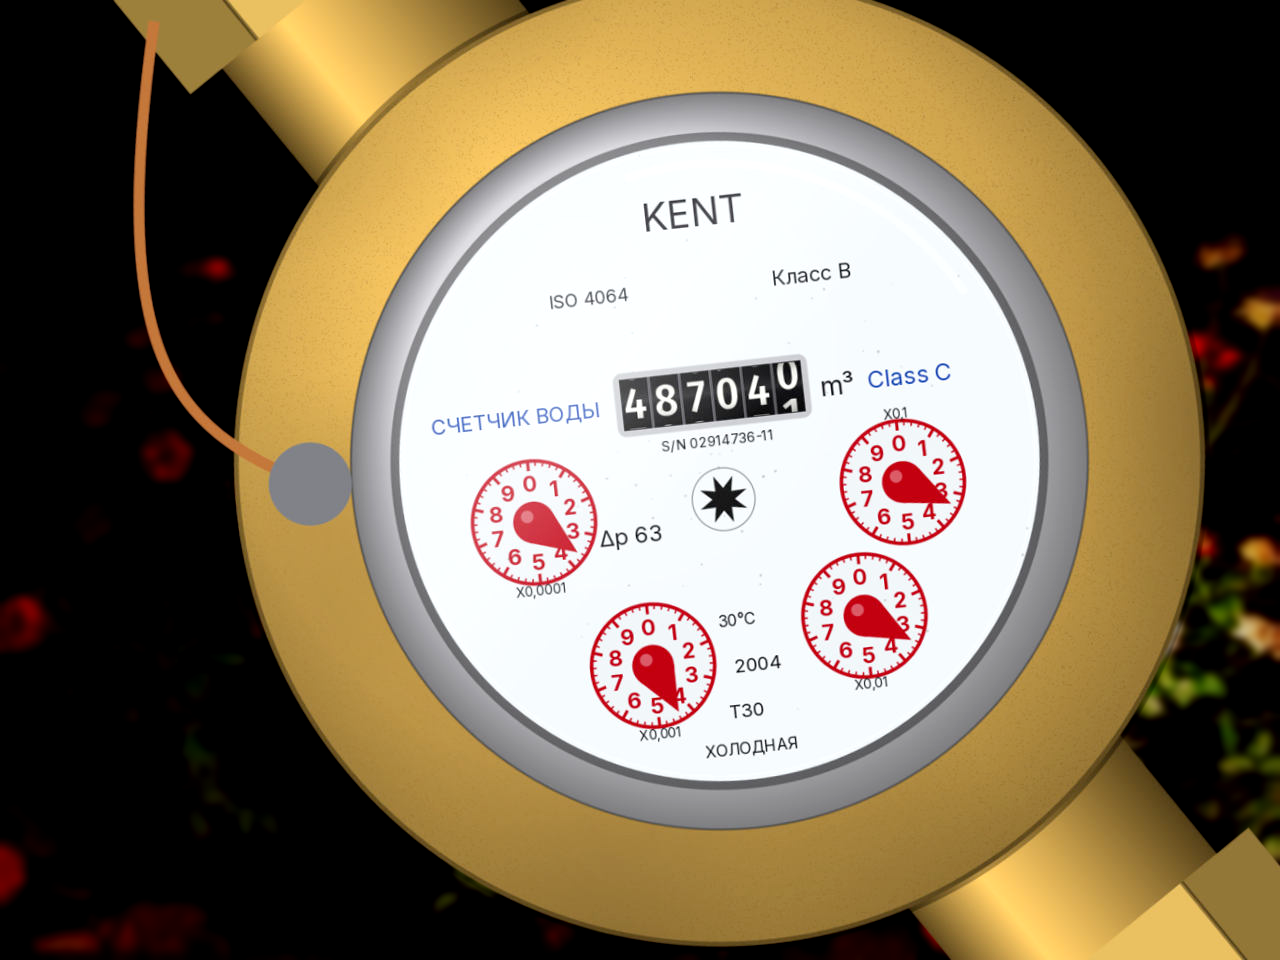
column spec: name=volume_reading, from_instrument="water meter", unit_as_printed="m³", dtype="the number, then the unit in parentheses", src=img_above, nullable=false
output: 487040.3343 (m³)
